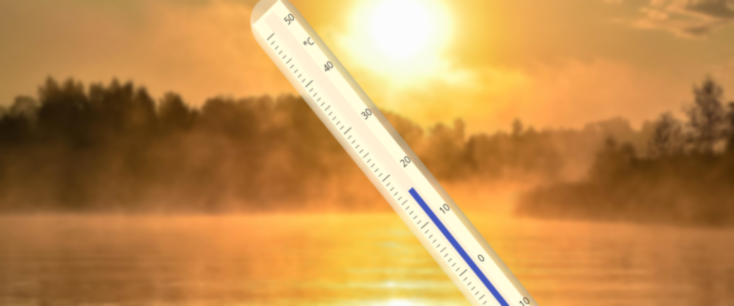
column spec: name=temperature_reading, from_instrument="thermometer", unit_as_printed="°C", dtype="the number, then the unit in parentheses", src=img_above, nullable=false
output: 16 (°C)
